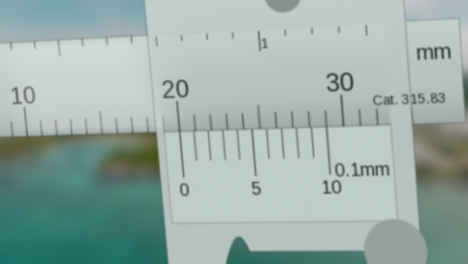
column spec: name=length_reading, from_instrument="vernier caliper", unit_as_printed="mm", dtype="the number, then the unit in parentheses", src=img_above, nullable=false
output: 20.0 (mm)
